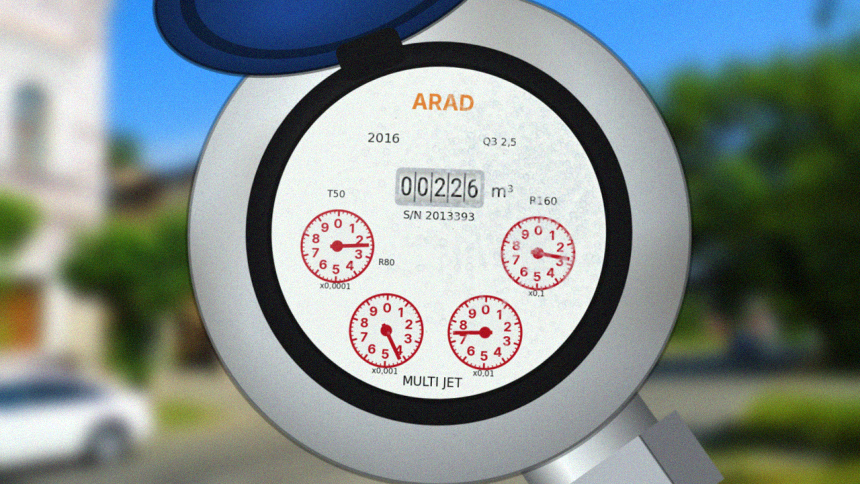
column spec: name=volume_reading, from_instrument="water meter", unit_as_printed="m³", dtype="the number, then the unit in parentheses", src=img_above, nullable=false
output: 226.2742 (m³)
